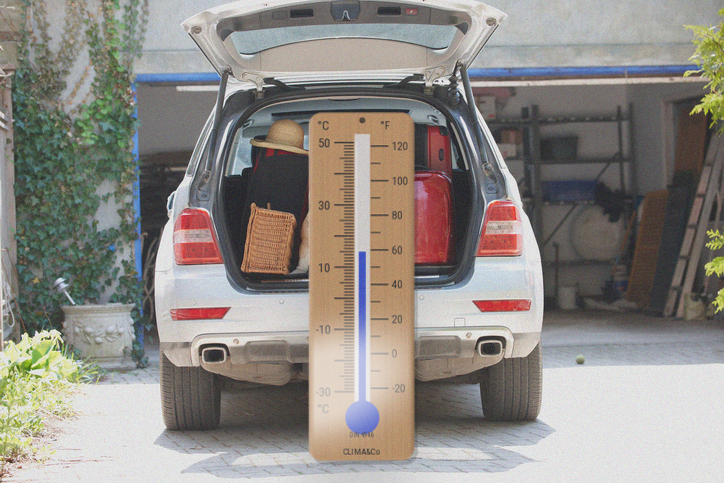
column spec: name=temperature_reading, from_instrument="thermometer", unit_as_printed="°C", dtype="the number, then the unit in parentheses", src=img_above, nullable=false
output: 15 (°C)
